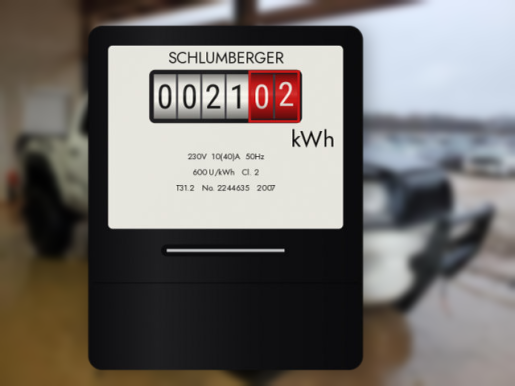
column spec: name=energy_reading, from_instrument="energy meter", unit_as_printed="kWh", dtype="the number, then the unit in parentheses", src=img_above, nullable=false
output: 21.02 (kWh)
